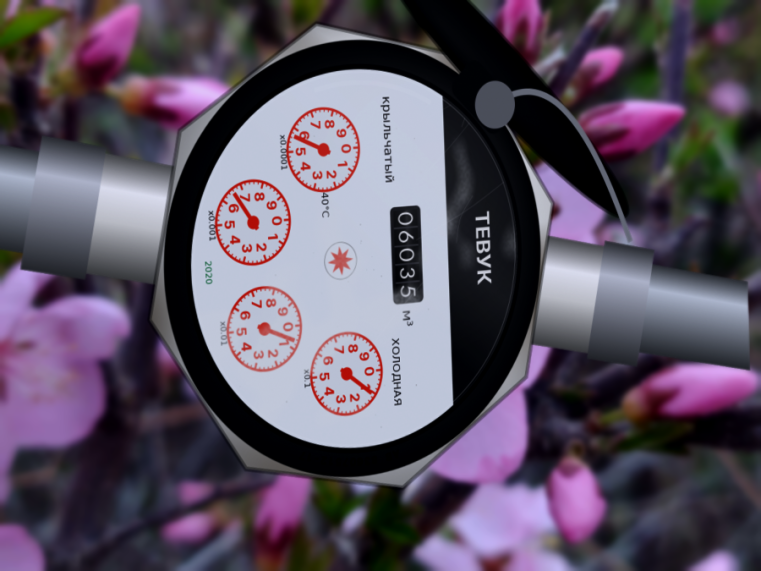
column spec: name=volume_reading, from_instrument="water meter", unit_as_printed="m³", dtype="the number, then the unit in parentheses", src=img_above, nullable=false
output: 6035.1065 (m³)
